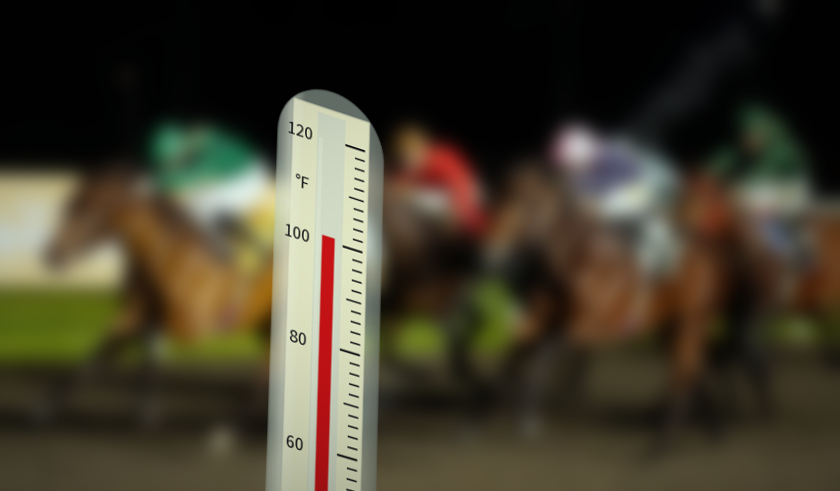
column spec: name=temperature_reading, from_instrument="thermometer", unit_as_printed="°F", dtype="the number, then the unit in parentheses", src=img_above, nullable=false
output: 101 (°F)
